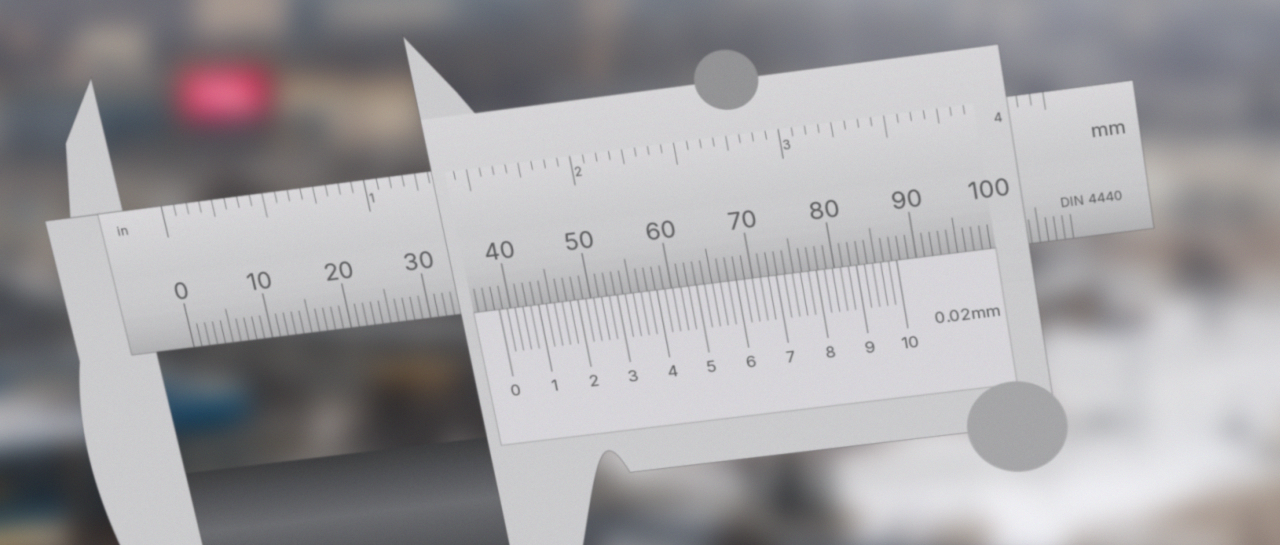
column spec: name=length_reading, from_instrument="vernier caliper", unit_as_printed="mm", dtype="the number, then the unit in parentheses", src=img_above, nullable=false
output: 38.6 (mm)
